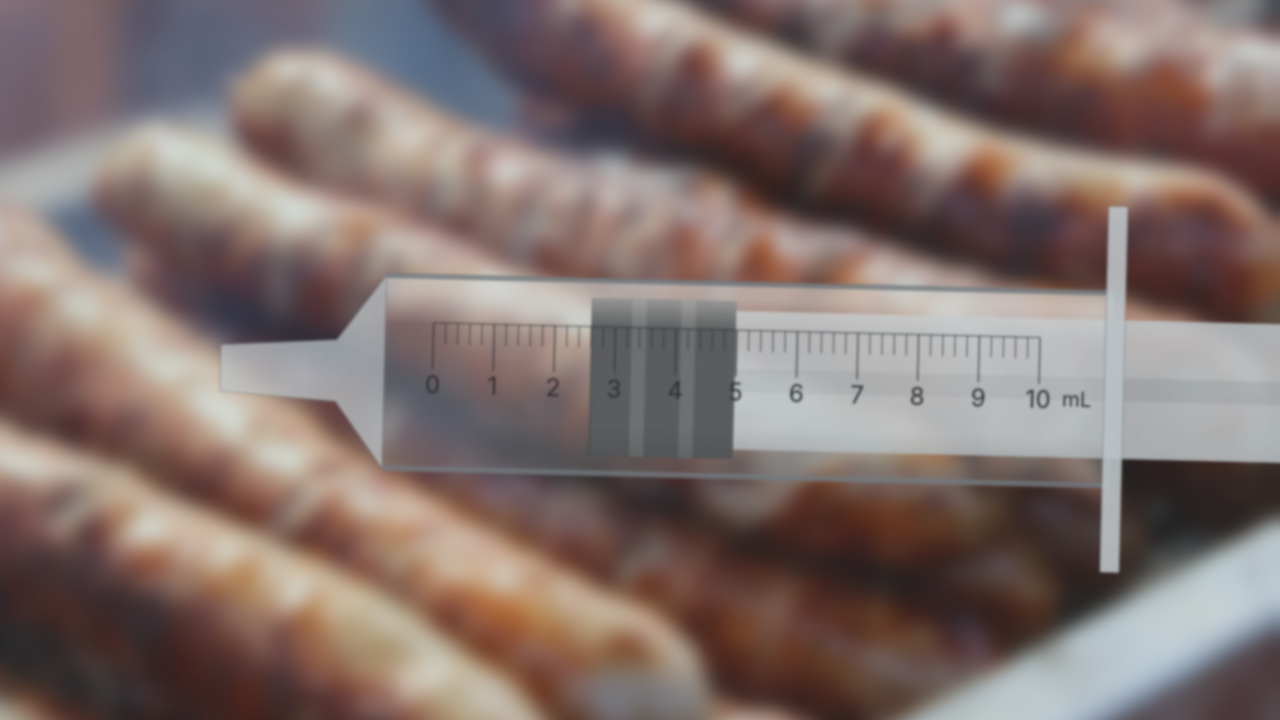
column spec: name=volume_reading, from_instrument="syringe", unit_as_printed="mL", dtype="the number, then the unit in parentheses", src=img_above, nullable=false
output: 2.6 (mL)
